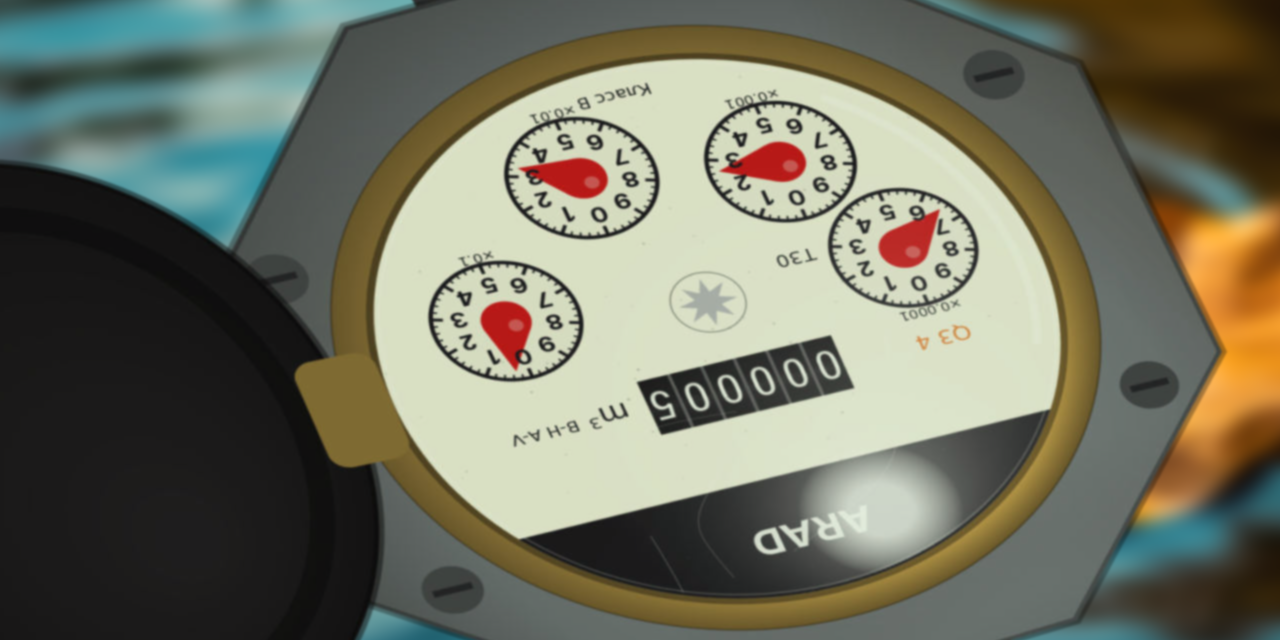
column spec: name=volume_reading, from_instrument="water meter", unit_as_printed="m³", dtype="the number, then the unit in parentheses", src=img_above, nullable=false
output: 5.0326 (m³)
